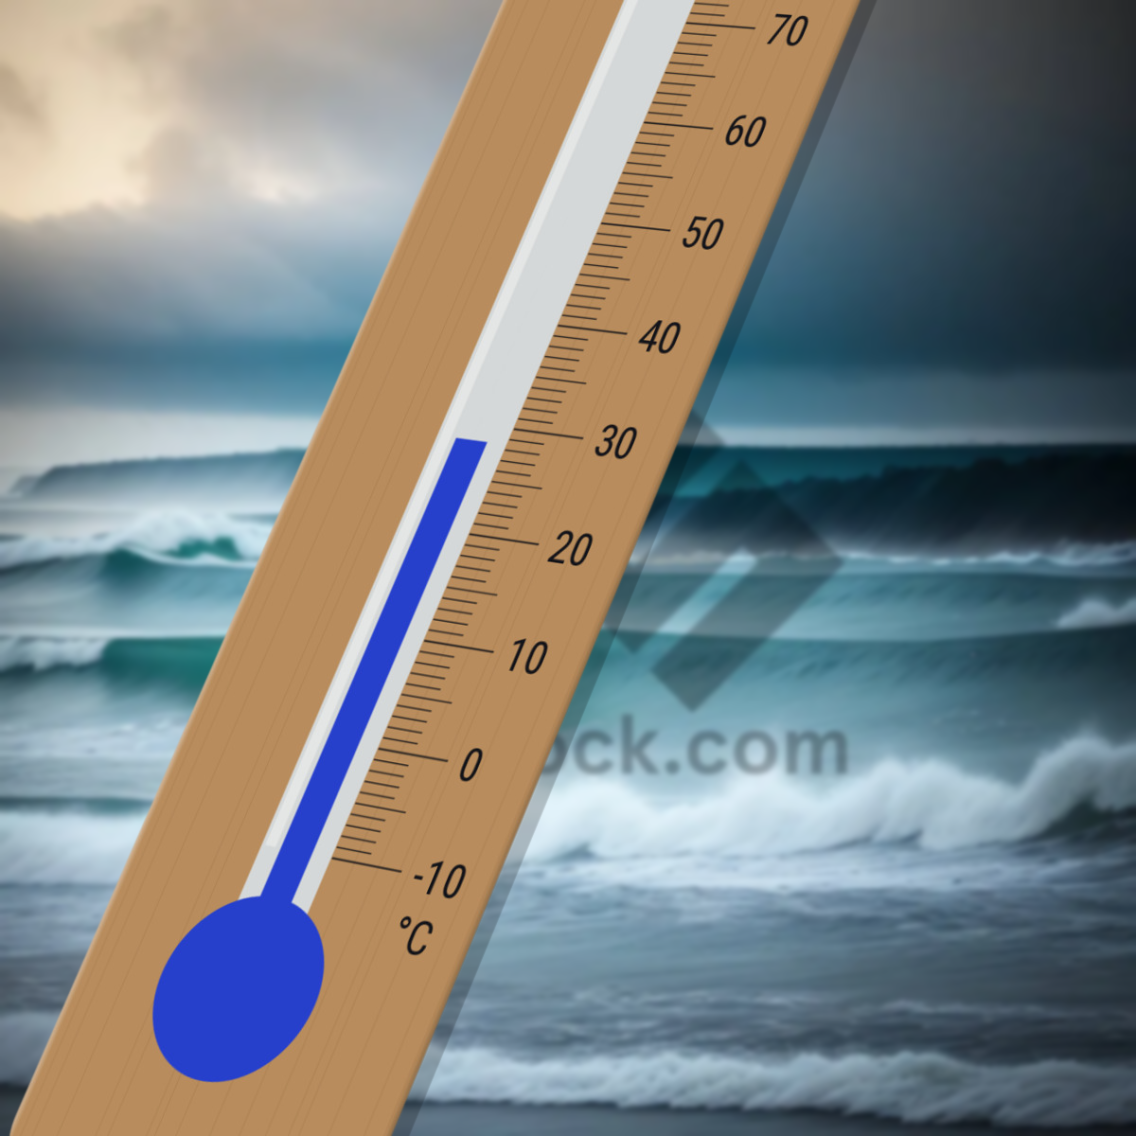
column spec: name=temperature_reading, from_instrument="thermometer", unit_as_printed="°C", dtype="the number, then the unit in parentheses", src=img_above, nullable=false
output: 28.5 (°C)
